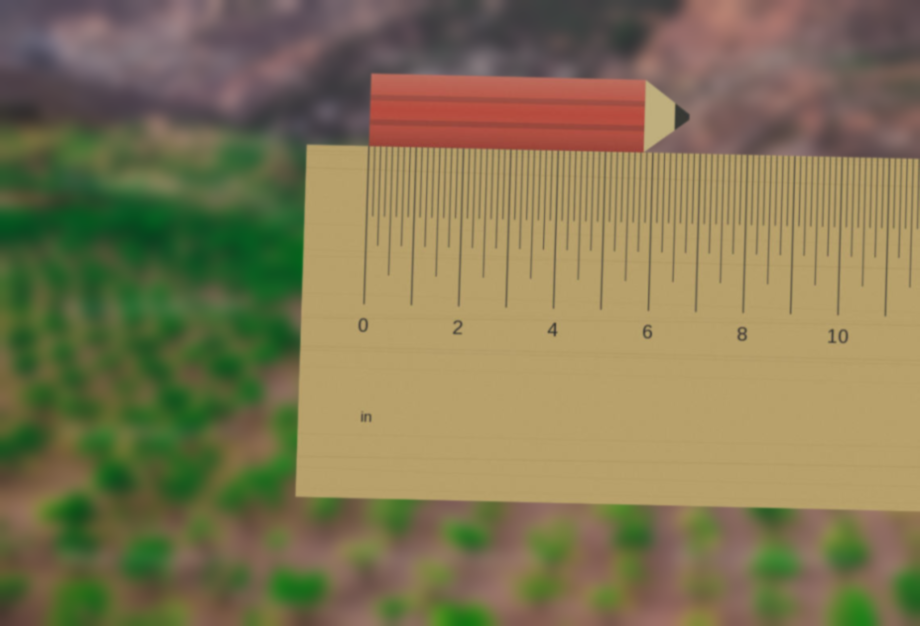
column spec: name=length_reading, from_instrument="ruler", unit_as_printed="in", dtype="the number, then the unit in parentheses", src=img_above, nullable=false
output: 6.75 (in)
